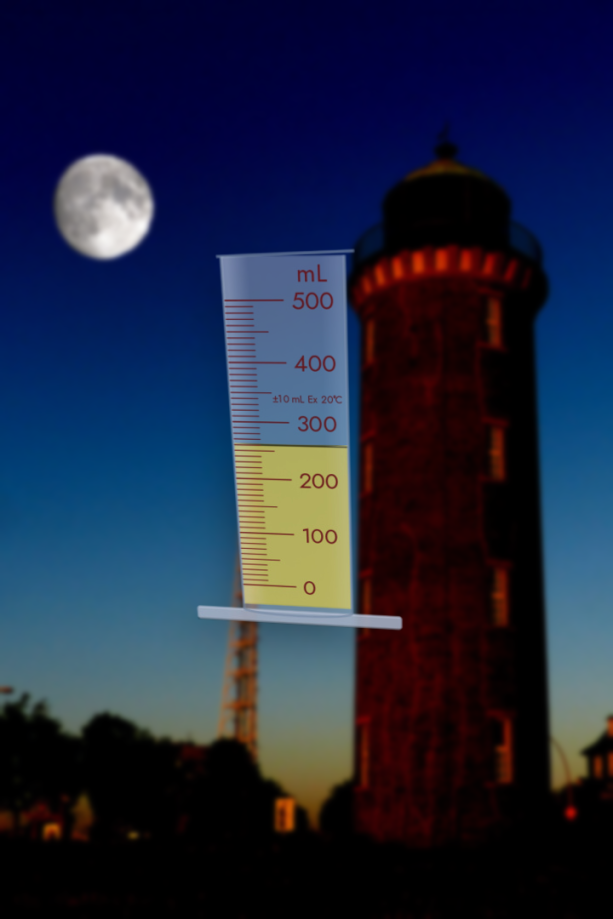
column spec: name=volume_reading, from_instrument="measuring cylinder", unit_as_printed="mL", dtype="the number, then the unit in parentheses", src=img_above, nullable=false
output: 260 (mL)
